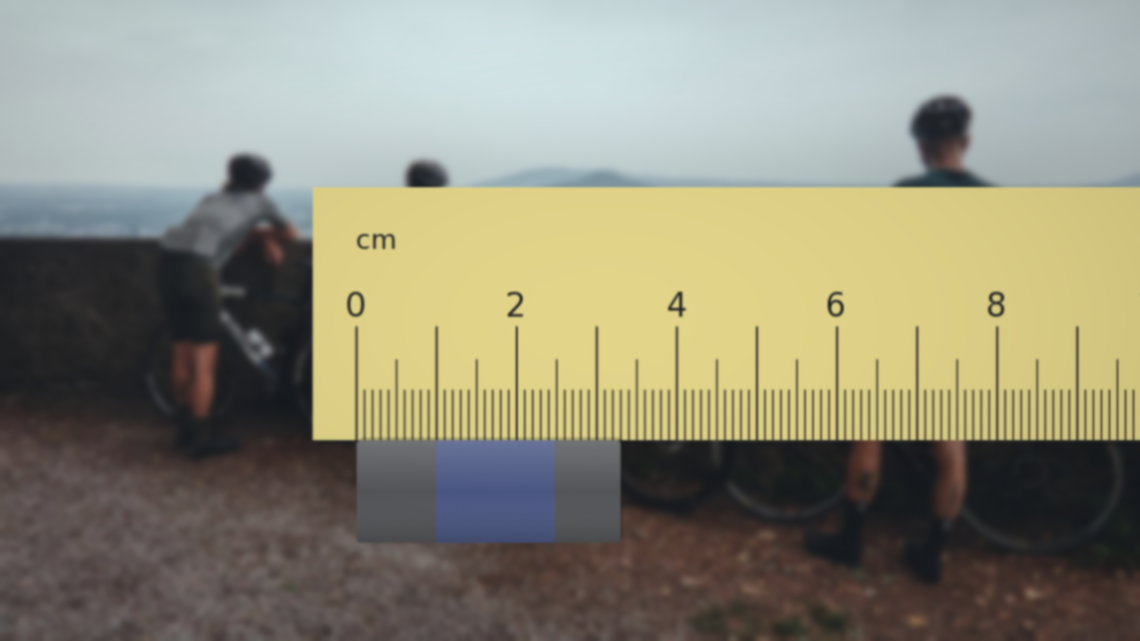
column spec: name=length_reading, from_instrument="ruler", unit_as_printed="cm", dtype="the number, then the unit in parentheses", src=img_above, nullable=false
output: 3.3 (cm)
